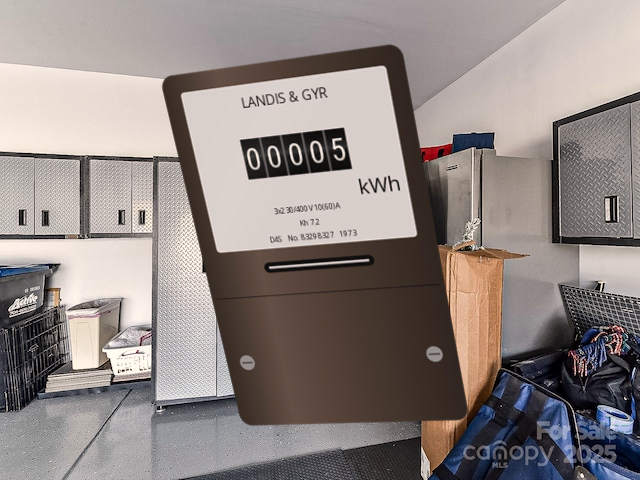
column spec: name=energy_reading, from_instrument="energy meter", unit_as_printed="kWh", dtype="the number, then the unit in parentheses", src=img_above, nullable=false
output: 5 (kWh)
